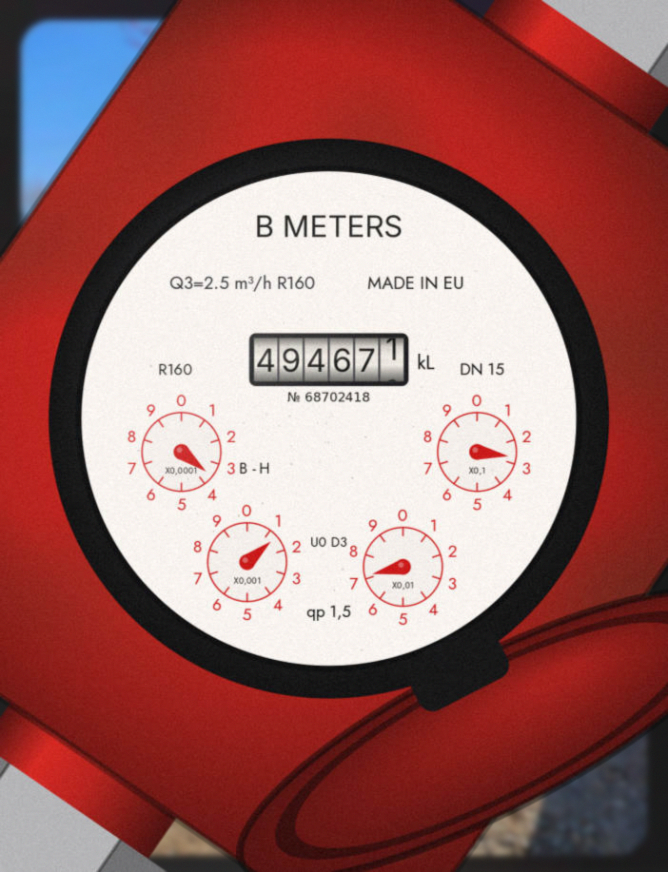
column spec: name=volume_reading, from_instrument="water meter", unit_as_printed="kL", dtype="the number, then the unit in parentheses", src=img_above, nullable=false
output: 494671.2713 (kL)
